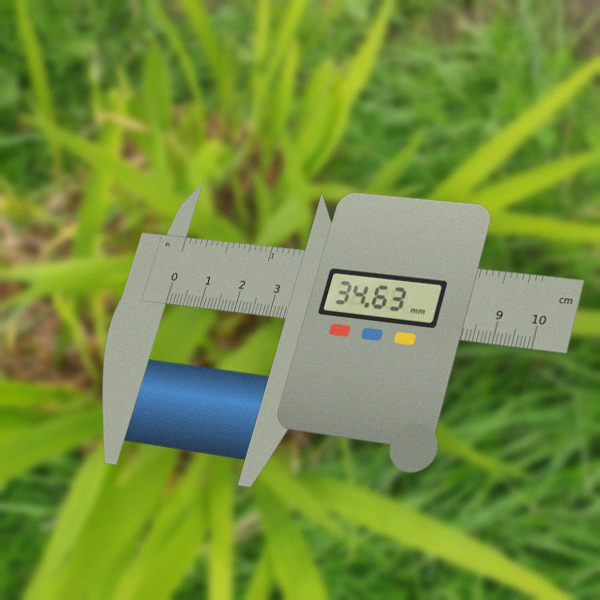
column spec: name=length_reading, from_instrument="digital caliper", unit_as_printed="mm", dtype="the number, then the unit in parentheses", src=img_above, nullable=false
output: 34.63 (mm)
